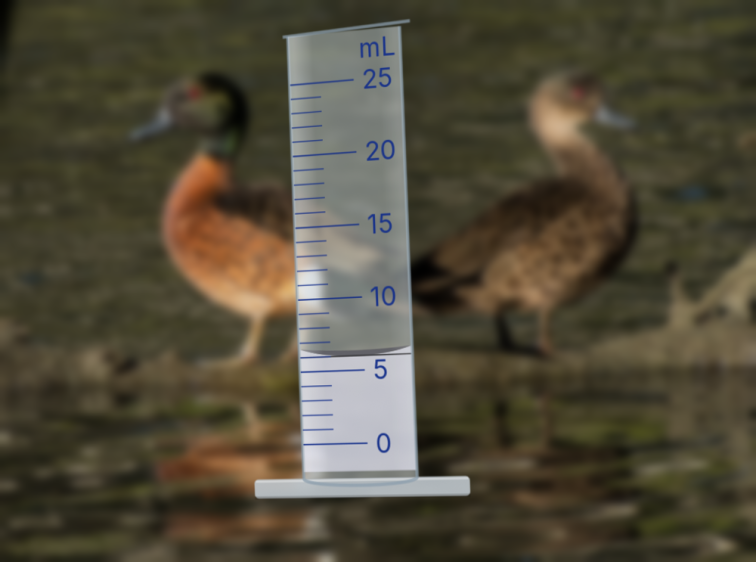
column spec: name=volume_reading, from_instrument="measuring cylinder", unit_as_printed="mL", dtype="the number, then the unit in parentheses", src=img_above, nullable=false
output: 6 (mL)
